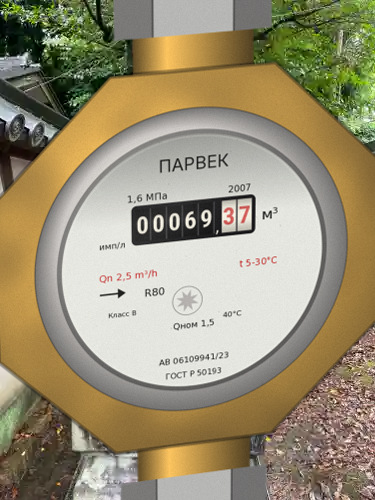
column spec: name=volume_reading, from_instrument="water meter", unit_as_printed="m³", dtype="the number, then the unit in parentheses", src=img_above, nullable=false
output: 69.37 (m³)
